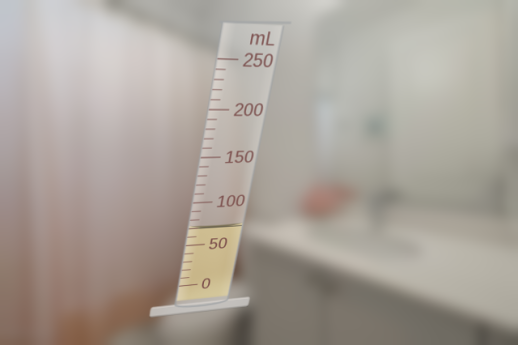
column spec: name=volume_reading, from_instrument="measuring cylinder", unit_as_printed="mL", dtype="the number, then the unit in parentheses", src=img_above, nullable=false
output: 70 (mL)
